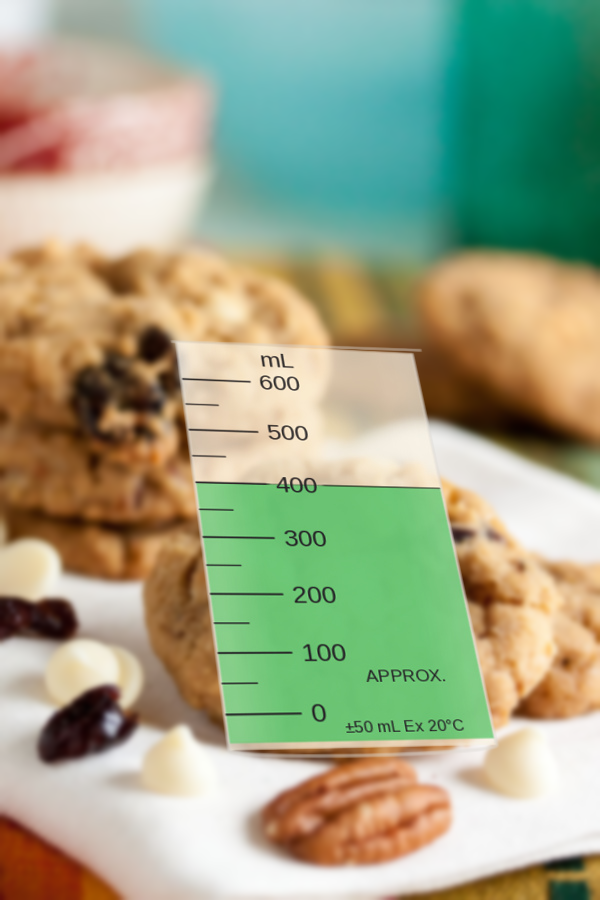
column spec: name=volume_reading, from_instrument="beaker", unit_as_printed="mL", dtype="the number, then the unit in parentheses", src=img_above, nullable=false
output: 400 (mL)
